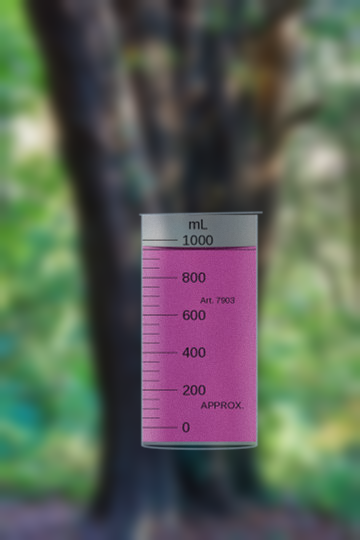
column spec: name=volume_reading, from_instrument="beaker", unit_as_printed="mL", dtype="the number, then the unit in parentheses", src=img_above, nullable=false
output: 950 (mL)
